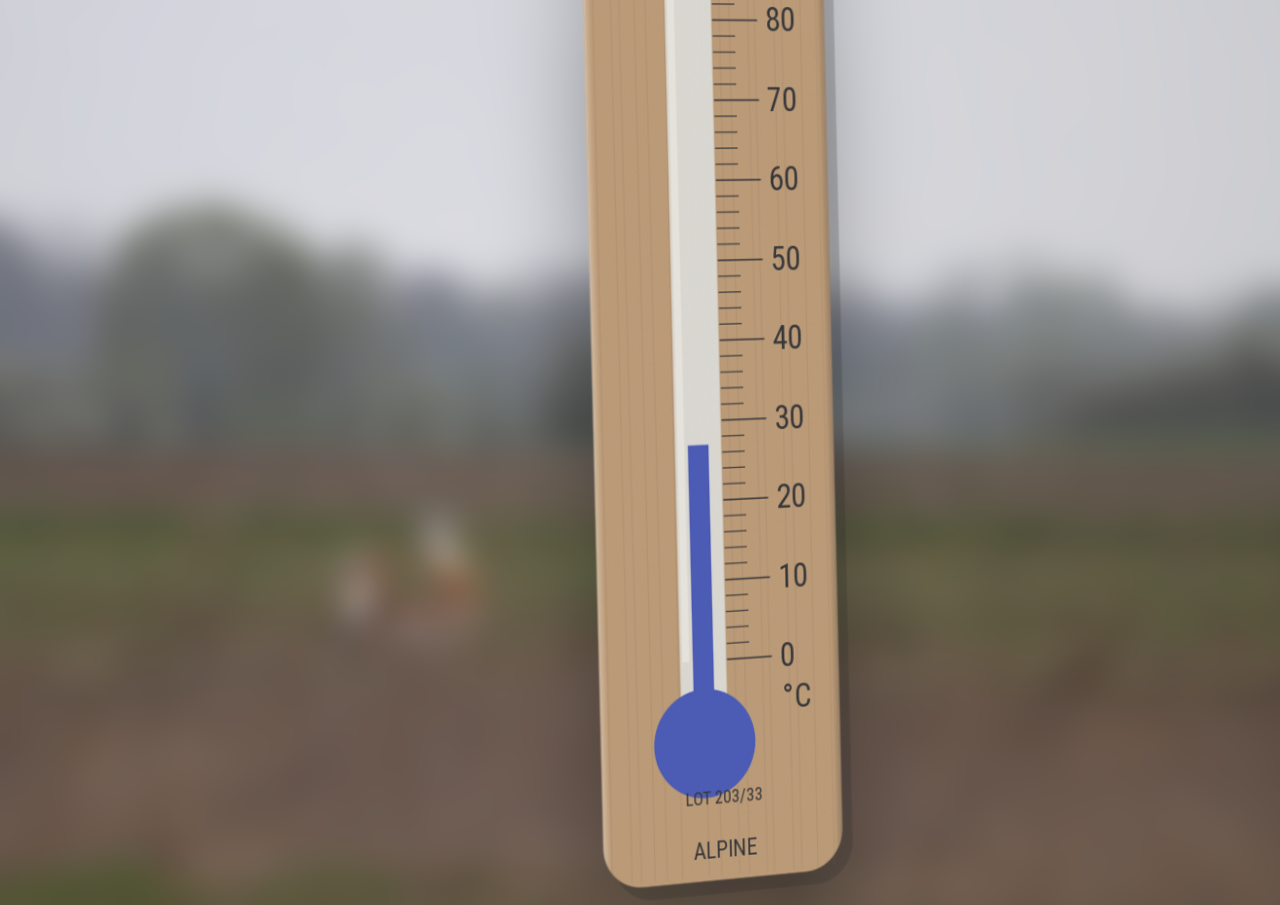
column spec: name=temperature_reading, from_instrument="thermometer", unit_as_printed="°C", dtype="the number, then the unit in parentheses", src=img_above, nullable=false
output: 27 (°C)
